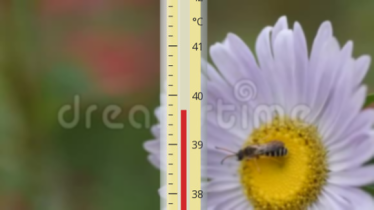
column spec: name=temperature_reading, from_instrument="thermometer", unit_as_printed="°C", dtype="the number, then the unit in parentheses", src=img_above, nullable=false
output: 39.7 (°C)
